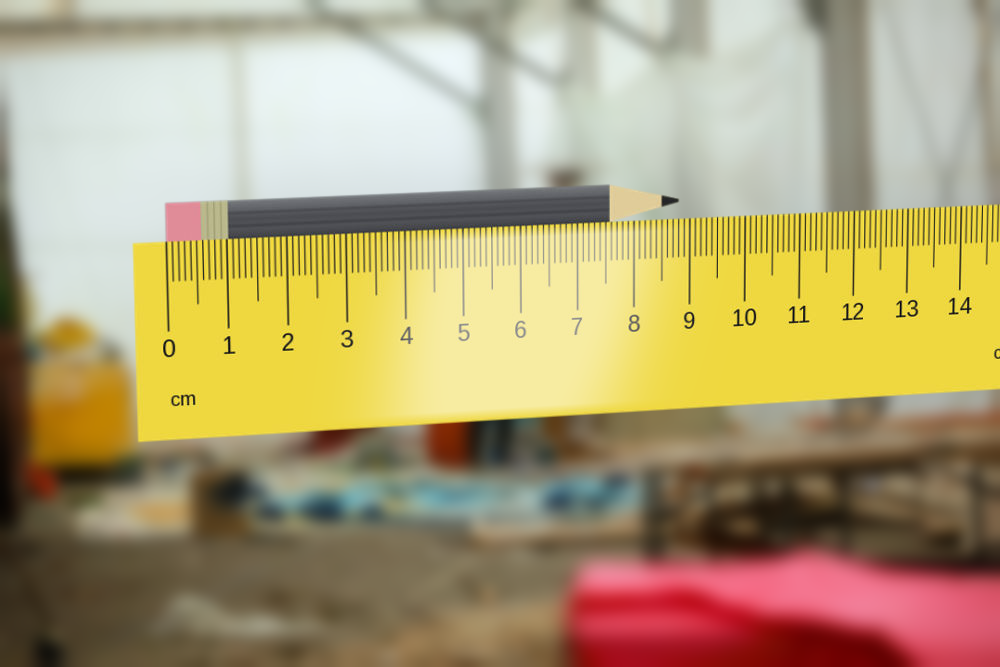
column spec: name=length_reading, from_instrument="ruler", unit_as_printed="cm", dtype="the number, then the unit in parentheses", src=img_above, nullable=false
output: 8.8 (cm)
